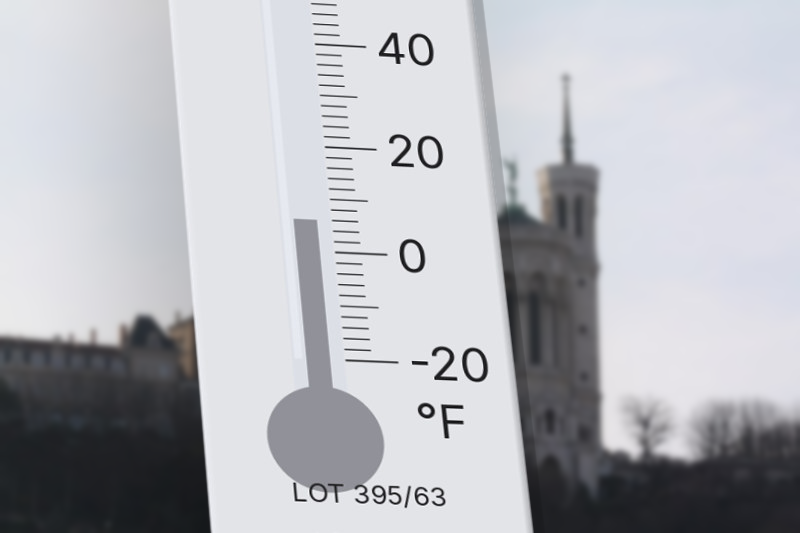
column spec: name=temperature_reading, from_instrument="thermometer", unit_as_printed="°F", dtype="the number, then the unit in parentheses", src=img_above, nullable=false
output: 6 (°F)
